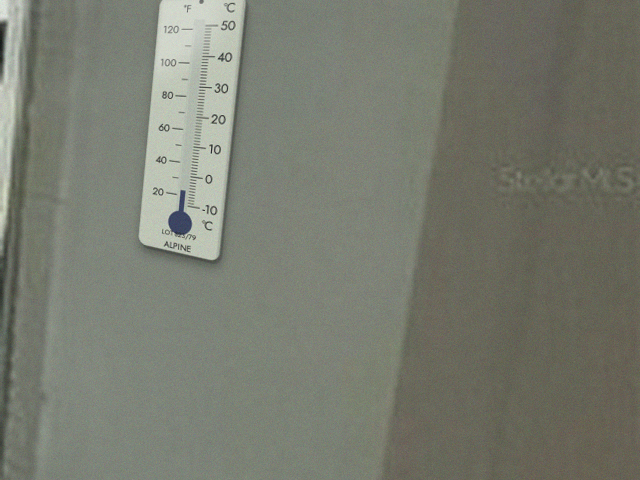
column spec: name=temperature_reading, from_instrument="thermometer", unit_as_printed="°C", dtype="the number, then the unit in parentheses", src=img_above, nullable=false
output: -5 (°C)
